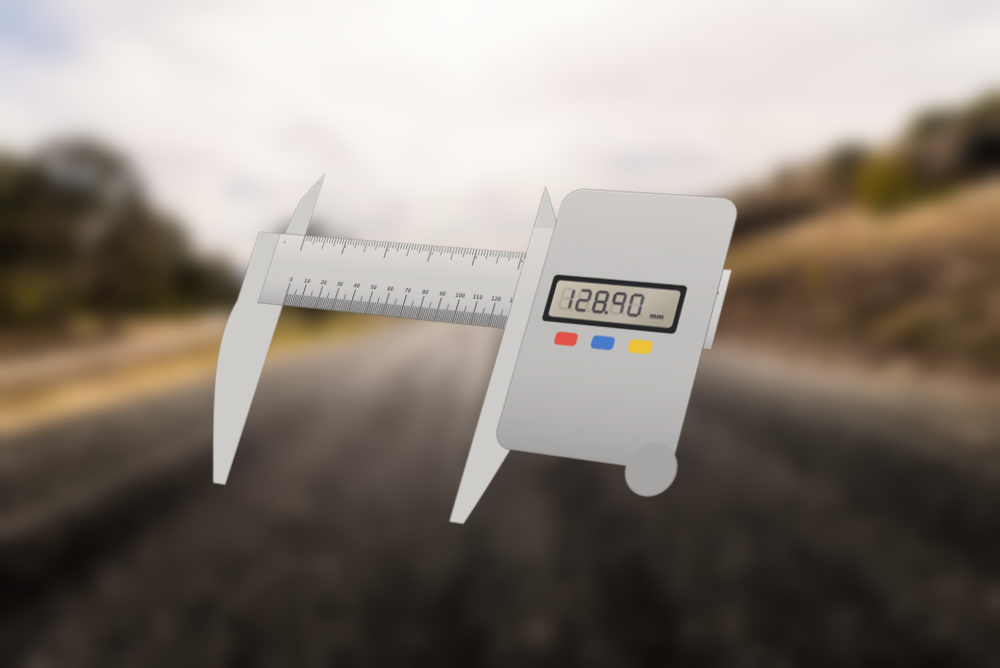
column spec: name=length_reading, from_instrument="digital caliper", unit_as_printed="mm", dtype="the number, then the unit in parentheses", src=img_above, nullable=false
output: 128.90 (mm)
